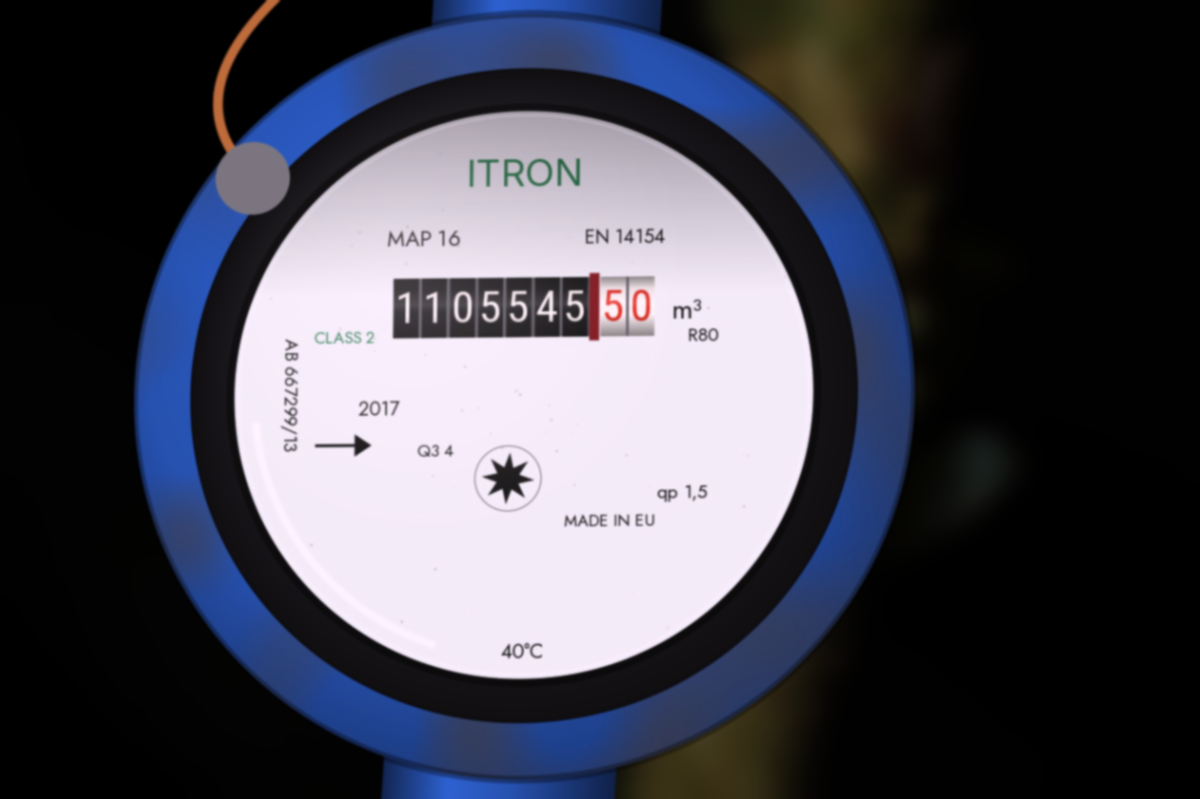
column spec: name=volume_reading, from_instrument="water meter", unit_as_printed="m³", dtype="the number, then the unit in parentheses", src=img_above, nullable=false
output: 1105545.50 (m³)
